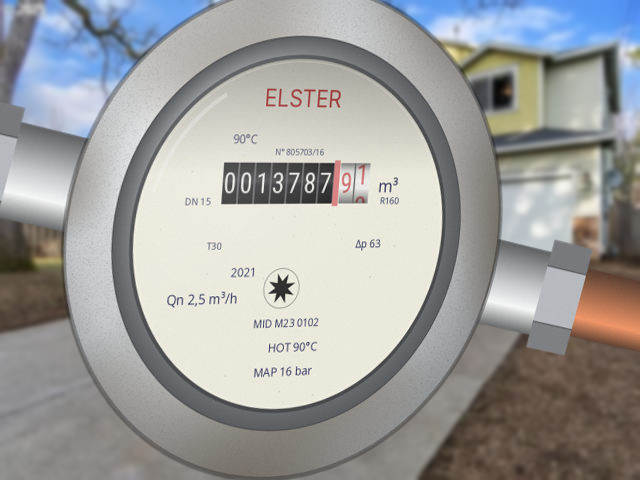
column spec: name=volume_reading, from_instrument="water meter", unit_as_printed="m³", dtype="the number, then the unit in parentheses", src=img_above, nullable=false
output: 13787.91 (m³)
